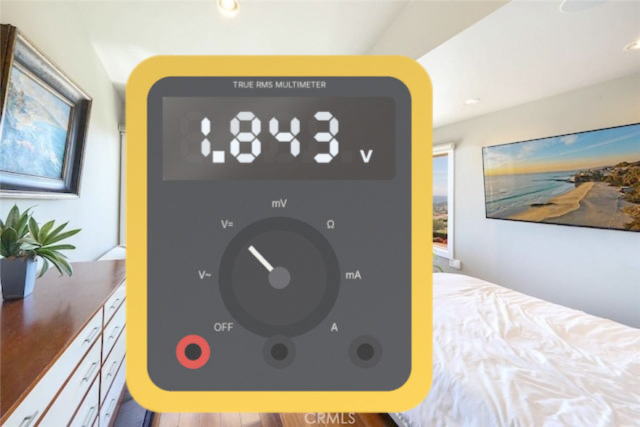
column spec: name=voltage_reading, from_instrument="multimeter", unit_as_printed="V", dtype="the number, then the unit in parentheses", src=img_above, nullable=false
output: 1.843 (V)
